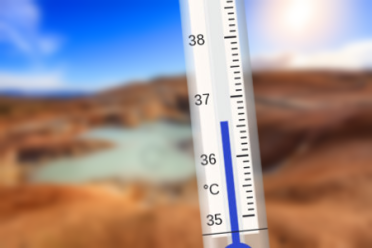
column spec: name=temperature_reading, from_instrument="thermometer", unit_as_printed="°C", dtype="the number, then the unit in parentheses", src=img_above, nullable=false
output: 36.6 (°C)
